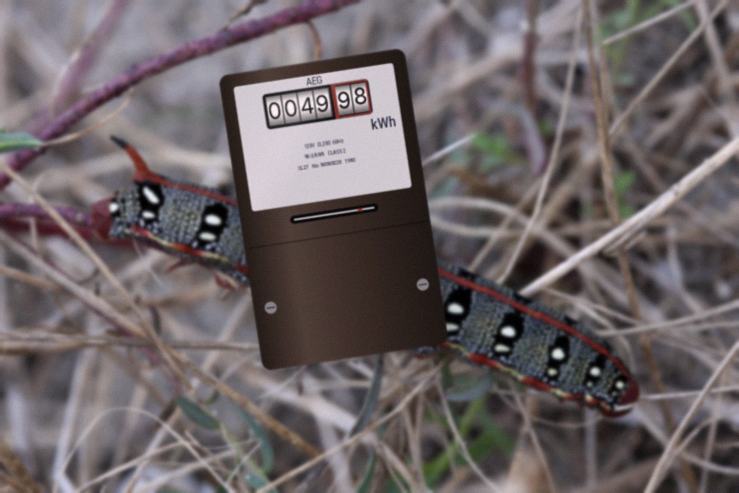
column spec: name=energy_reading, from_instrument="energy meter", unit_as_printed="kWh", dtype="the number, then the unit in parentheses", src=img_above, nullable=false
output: 49.98 (kWh)
